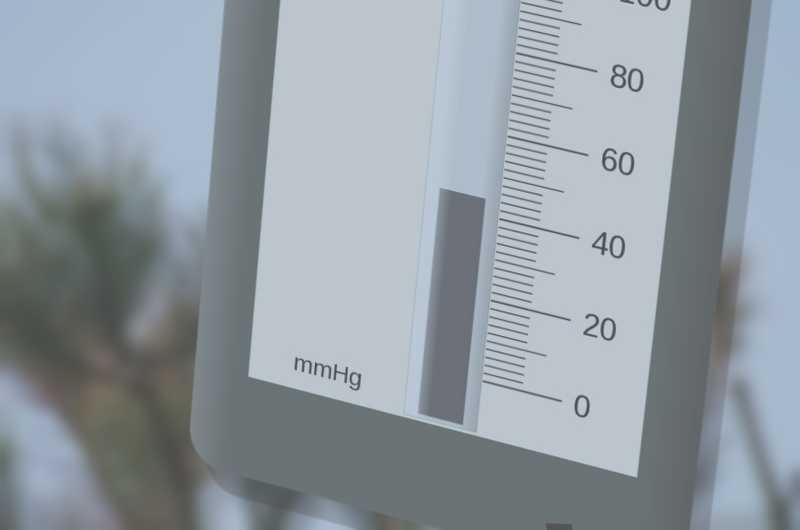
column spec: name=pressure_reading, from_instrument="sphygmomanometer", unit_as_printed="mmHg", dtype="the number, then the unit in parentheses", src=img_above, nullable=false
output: 44 (mmHg)
